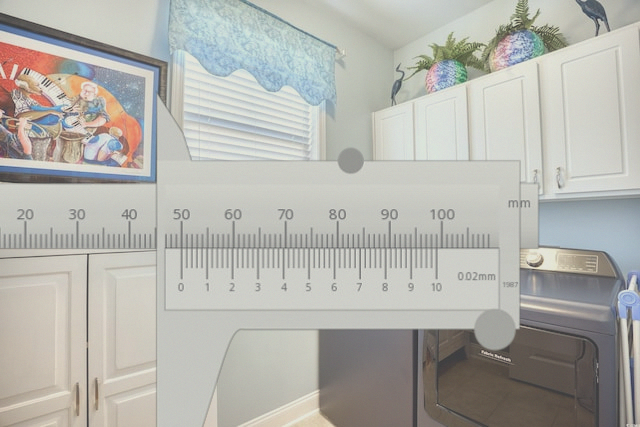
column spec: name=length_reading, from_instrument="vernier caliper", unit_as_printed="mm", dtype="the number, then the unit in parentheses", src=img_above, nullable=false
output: 50.0 (mm)
